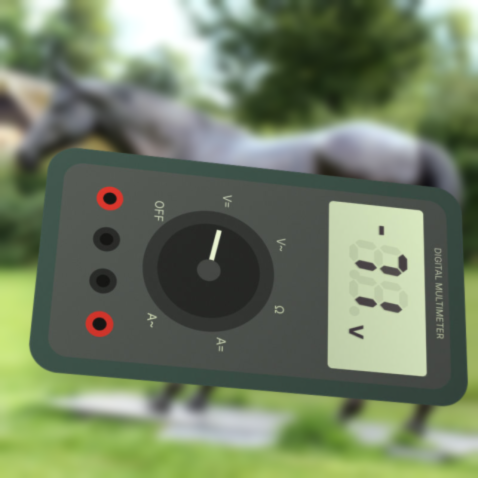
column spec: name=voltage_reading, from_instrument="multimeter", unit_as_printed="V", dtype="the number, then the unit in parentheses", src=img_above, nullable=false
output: -71 (V)
